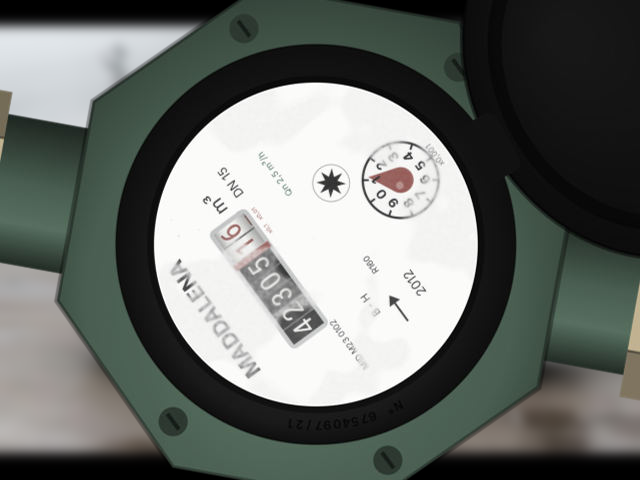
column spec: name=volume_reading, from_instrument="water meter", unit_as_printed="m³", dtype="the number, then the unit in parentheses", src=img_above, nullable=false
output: 42305.161 (m³)
